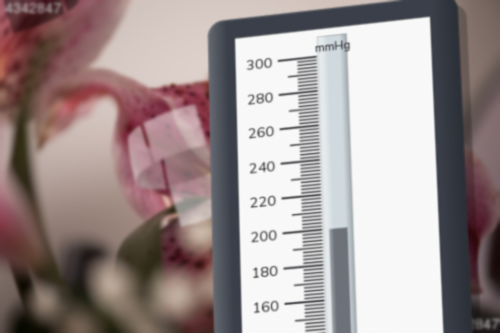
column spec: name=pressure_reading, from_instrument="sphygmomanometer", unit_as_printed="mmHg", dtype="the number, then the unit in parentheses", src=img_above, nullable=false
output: 200 (mmHg)
